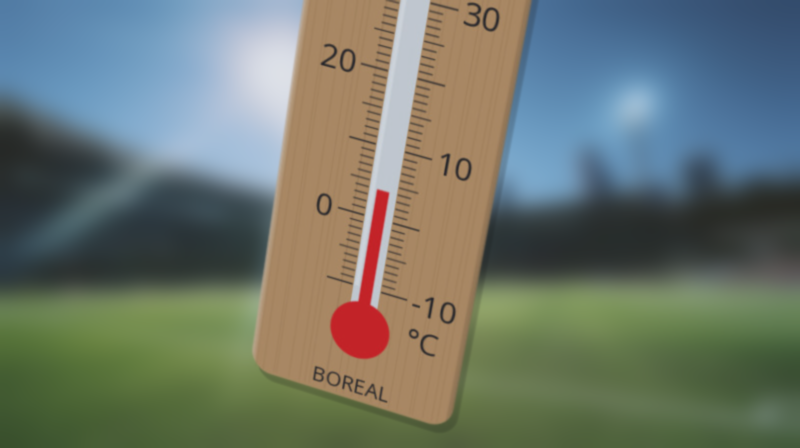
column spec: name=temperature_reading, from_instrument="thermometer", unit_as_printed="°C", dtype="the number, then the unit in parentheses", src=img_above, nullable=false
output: 4 (°C)
